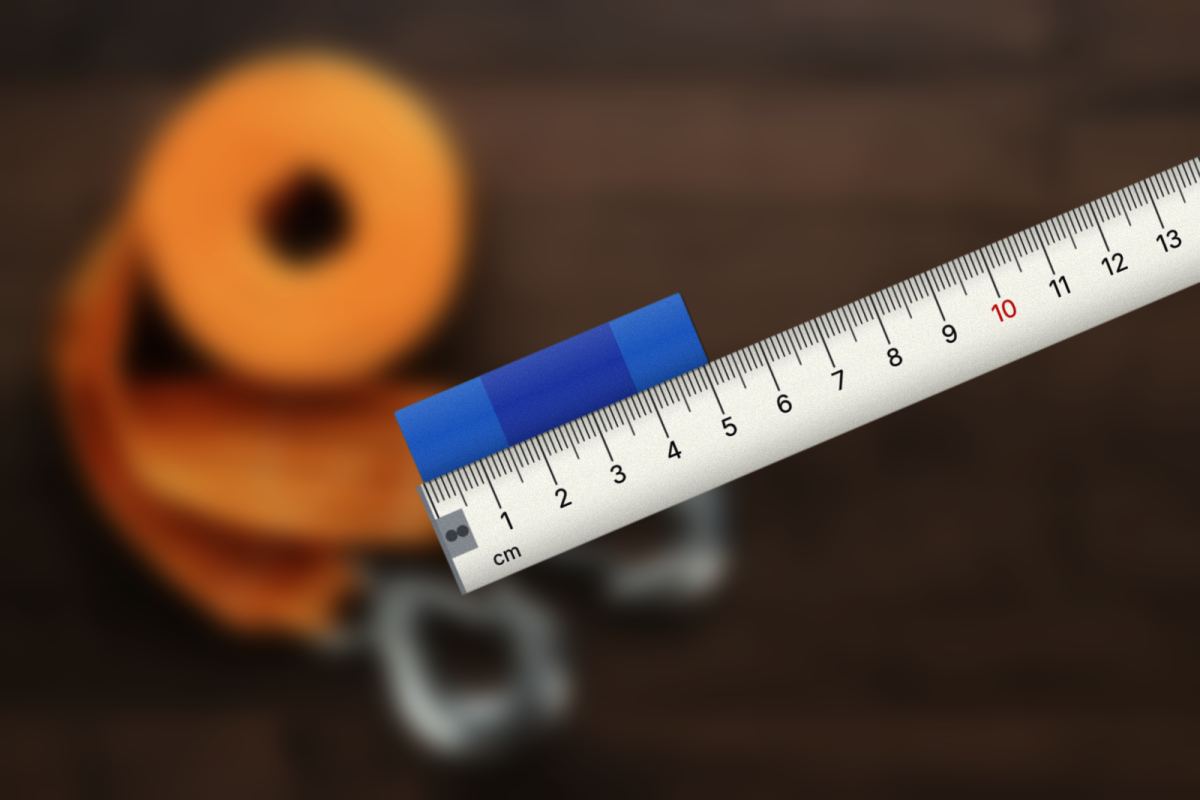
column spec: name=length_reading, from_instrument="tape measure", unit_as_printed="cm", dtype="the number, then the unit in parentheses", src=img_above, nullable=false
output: 5.1 (cm)
